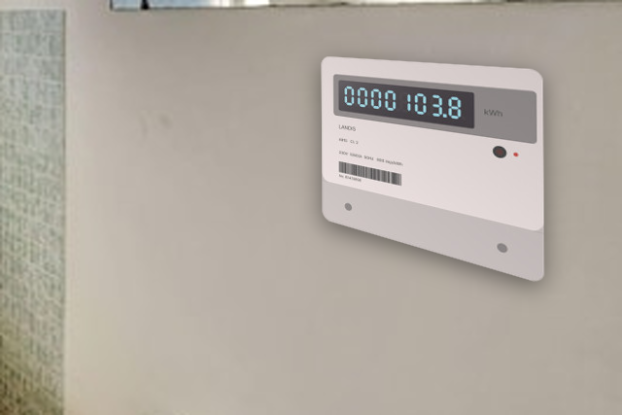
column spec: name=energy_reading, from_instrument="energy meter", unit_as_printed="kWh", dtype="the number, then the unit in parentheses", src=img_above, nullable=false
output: 103.8 (kWh)
